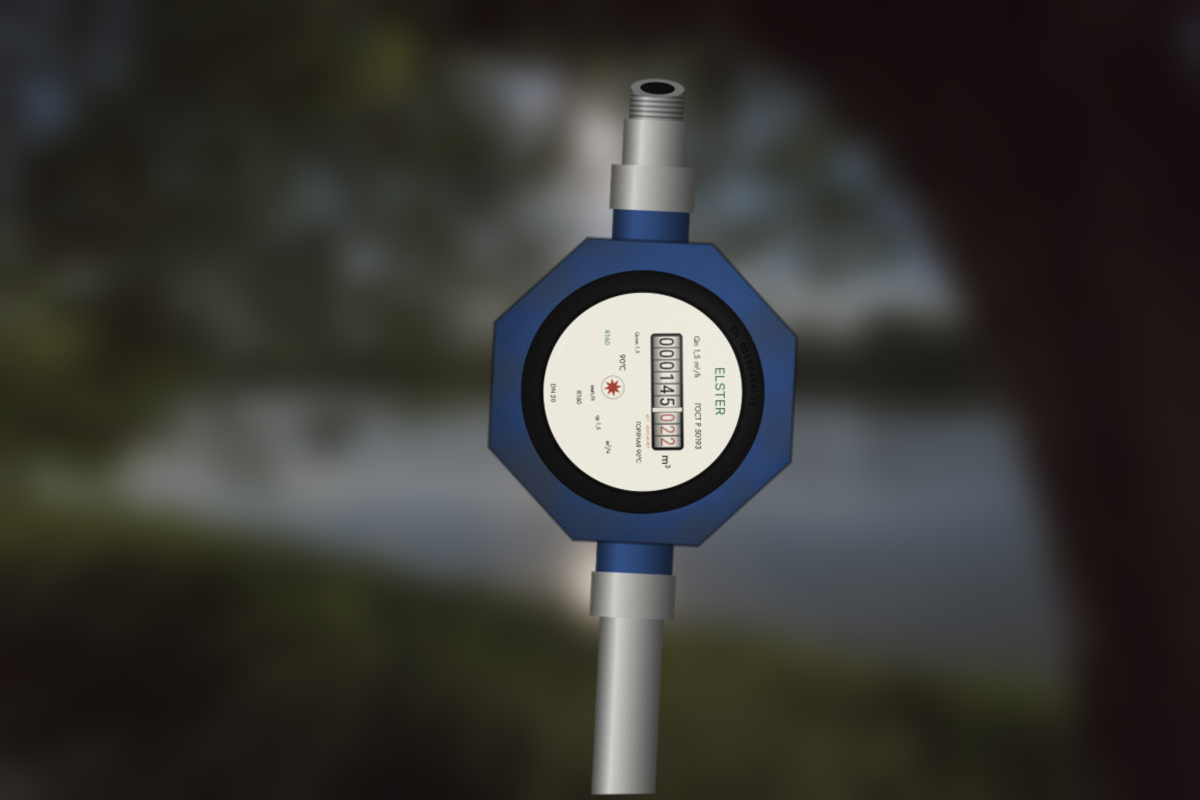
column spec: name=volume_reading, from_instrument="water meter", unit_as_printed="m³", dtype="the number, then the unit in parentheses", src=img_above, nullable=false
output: 145.022 (m³)
